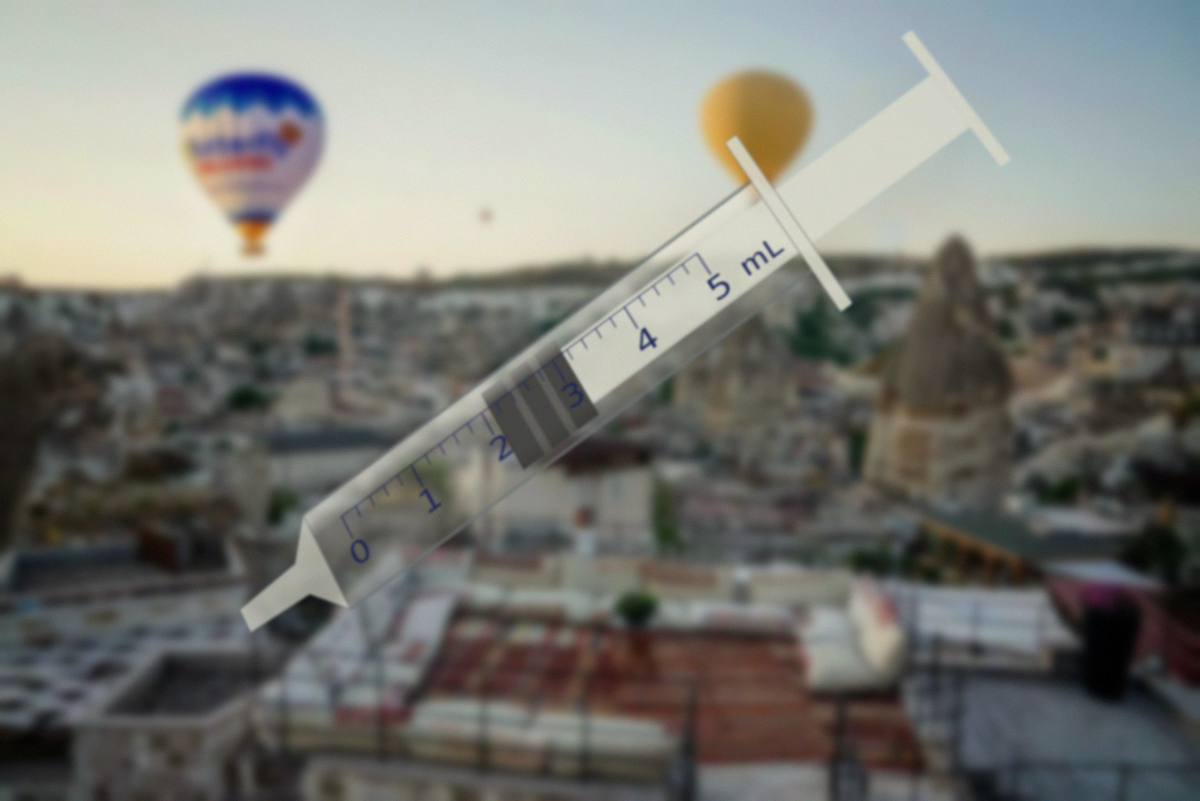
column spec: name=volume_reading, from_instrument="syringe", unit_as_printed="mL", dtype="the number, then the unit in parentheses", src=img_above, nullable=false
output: 2.1 (mL)
